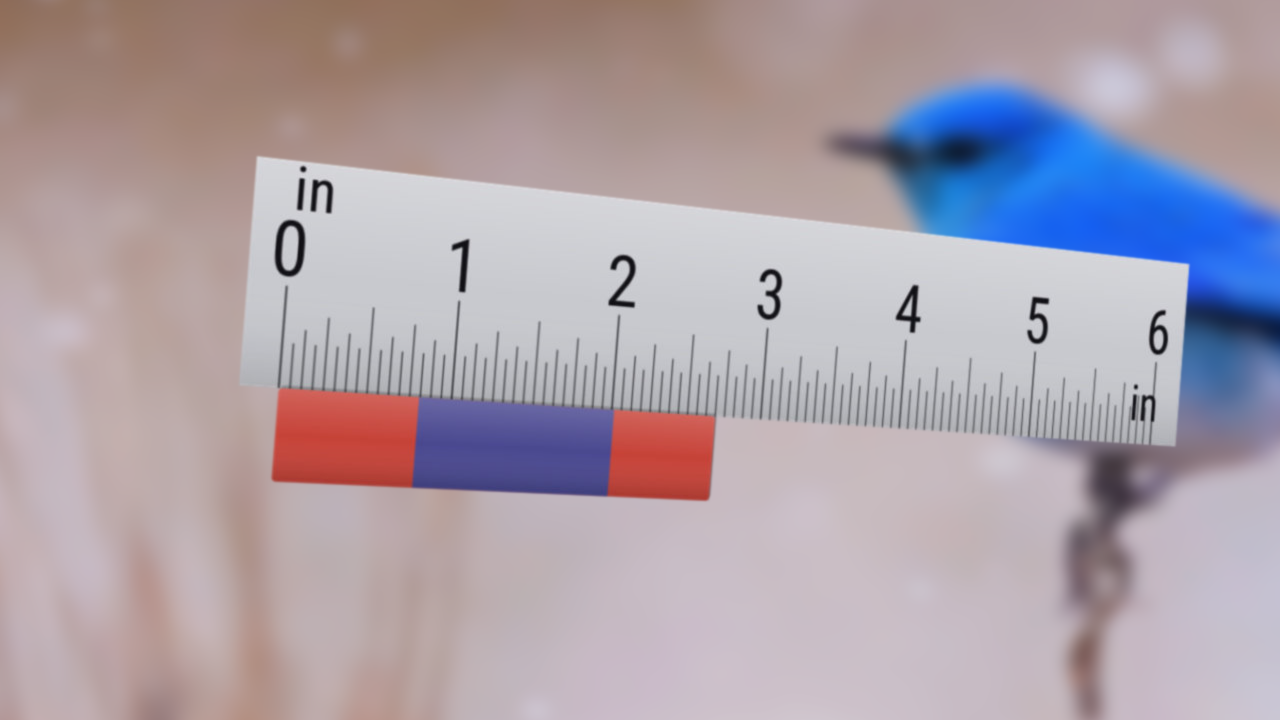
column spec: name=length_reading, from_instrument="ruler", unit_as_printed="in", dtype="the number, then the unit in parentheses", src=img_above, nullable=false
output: 2.6875 (in)
